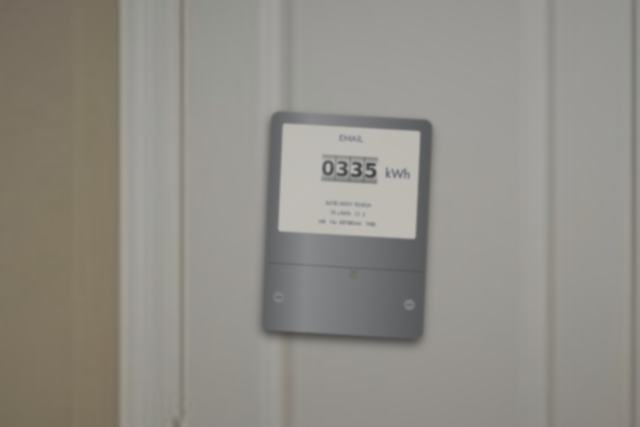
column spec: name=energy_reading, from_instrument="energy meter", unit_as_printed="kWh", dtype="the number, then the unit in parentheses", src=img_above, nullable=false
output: 335 (kWh)
